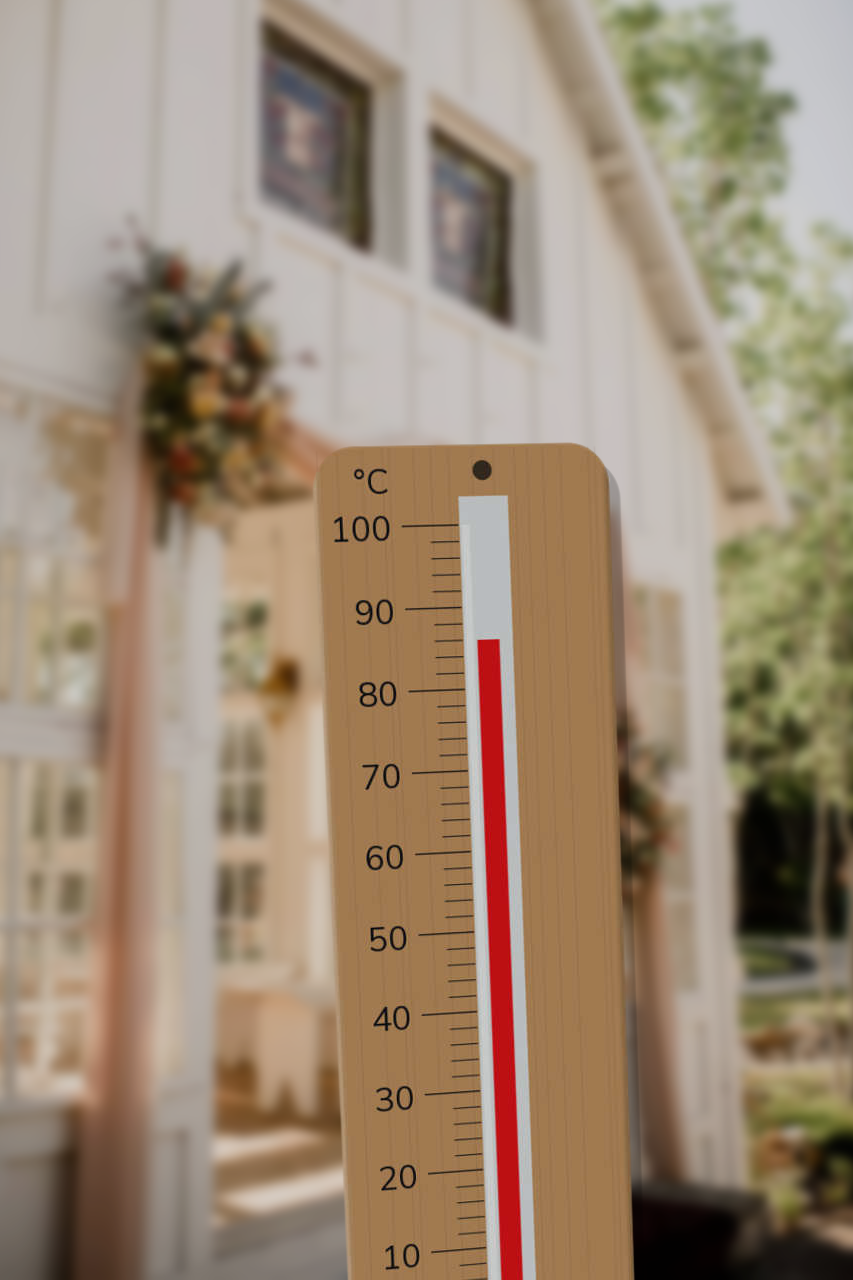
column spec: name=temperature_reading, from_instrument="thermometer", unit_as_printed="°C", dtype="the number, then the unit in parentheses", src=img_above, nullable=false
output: 86 (°C)
